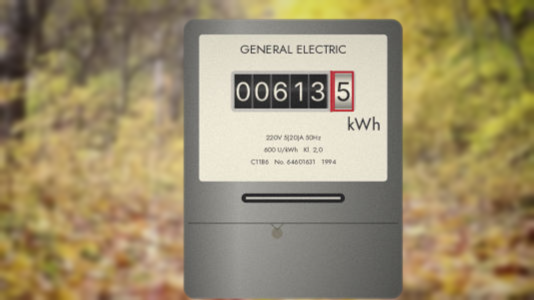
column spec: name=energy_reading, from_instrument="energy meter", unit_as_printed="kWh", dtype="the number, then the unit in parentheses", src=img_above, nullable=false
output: 613.5 (kWh)
